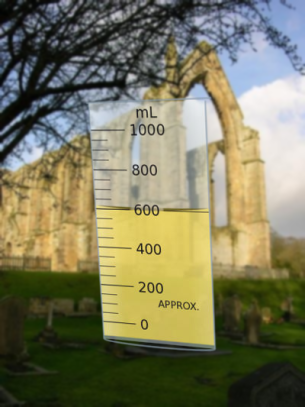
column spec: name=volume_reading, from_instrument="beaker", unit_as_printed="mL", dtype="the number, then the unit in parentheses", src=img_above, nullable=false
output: 600 (mL)
